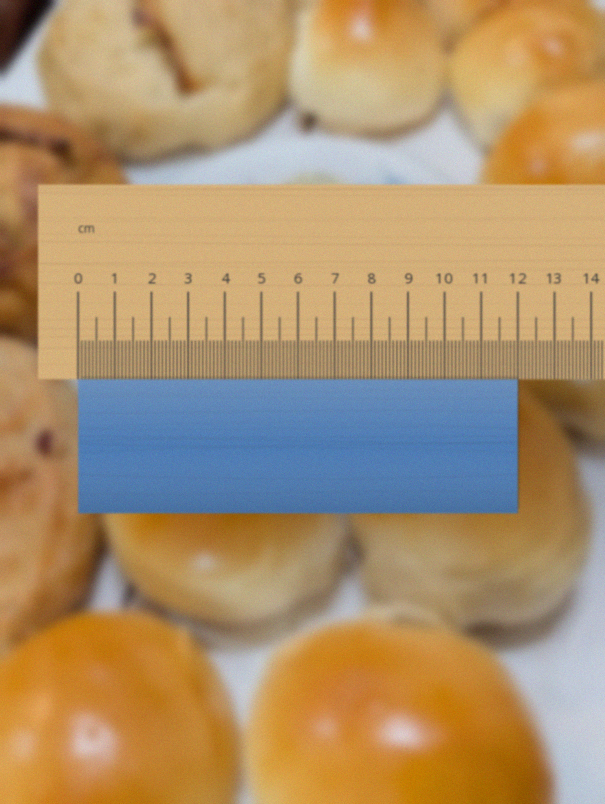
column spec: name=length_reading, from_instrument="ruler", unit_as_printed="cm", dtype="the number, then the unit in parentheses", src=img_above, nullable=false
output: 12 (cm)
